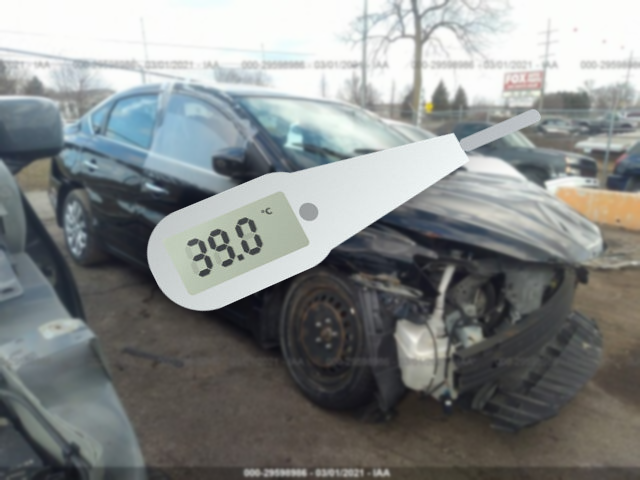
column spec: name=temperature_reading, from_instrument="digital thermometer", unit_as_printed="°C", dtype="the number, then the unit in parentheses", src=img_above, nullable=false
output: 39.0 (°C)
